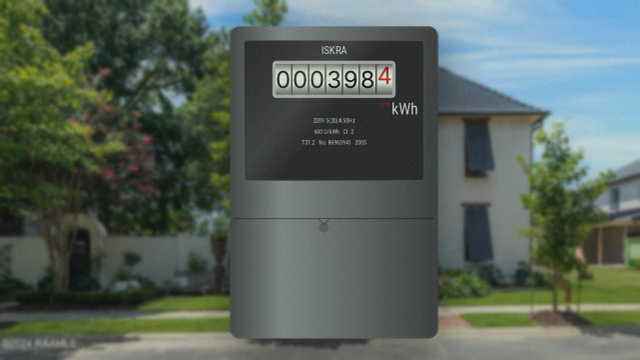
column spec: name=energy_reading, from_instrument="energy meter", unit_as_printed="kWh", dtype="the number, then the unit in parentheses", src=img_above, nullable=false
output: 398.4 (kWh)
